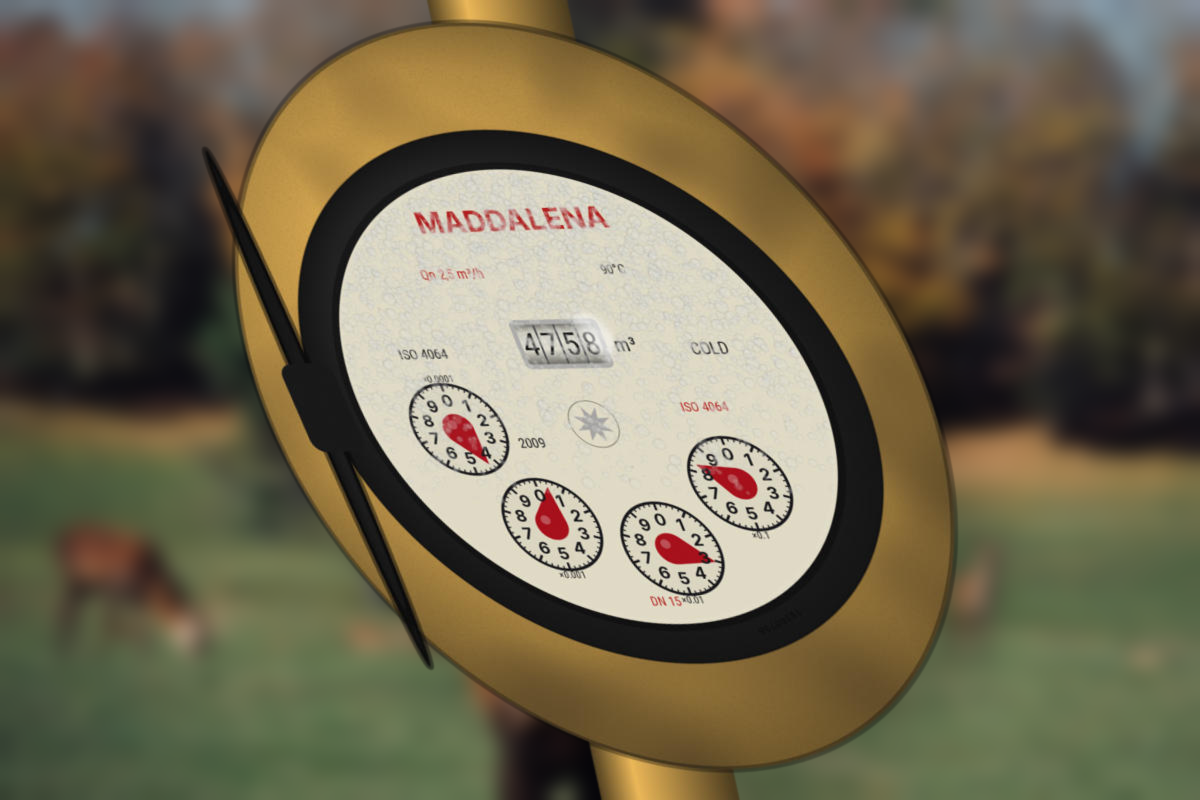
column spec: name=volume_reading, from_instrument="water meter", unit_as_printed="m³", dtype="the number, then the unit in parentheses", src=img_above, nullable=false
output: 4758.8304 (m³)
